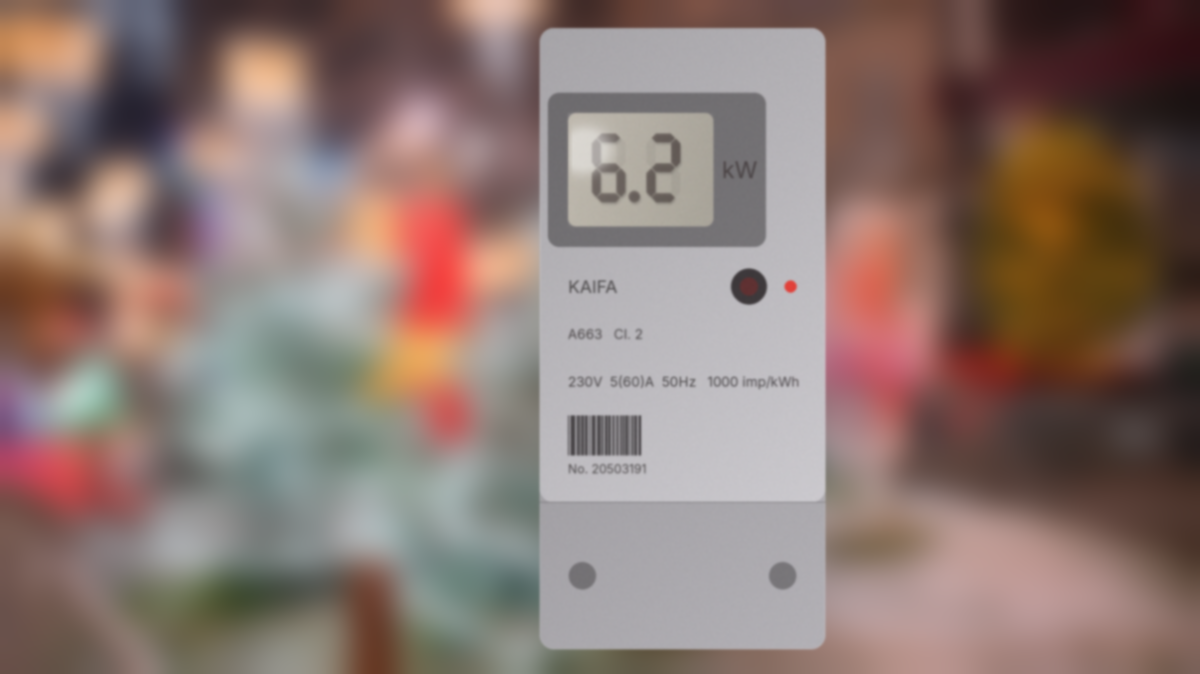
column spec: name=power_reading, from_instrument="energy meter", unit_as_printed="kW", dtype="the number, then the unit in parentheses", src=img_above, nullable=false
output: 6.2 (kW)
